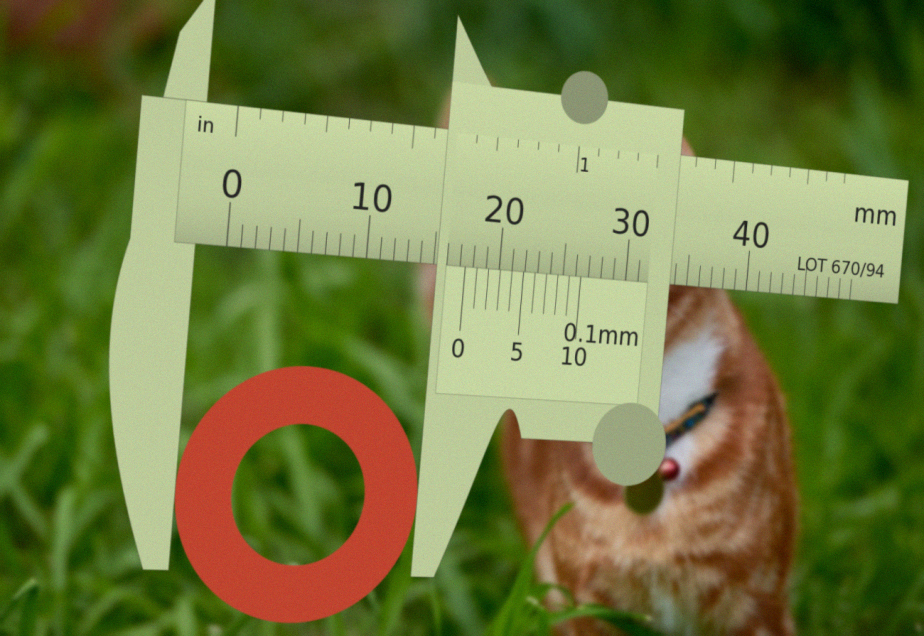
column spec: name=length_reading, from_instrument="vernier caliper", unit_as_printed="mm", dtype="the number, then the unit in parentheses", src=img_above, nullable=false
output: 17.4 (mm)
